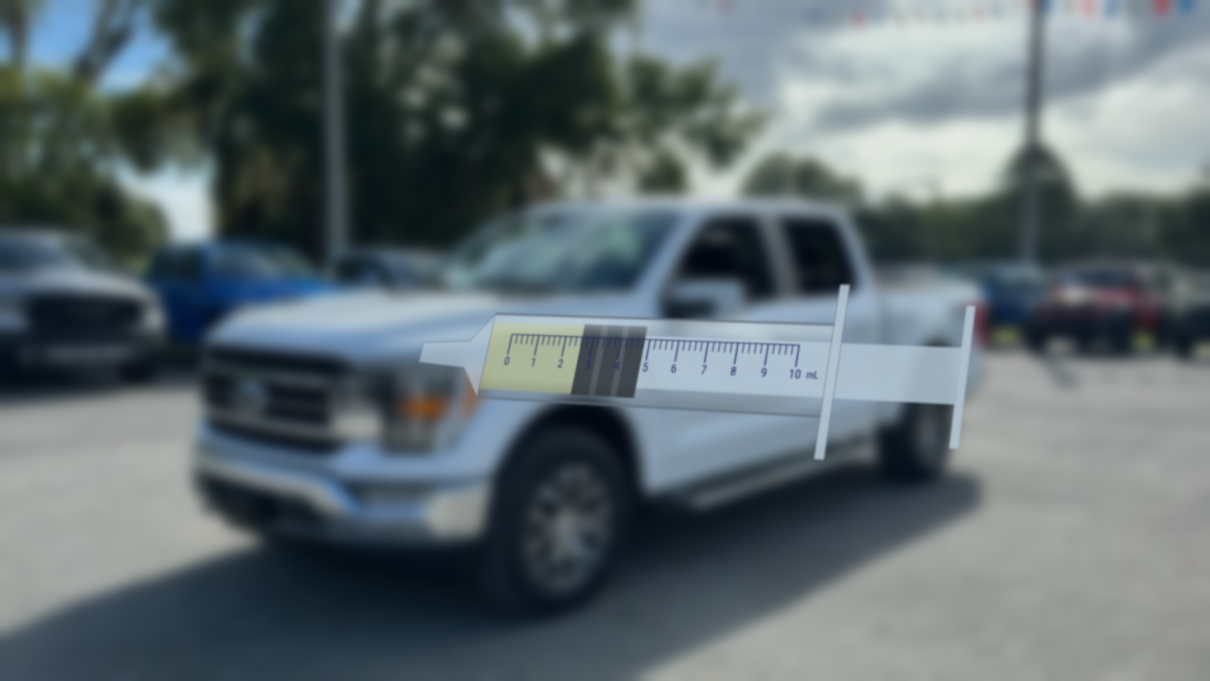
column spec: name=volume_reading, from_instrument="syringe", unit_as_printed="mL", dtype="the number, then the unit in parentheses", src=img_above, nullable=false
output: 2.6 (mL)
